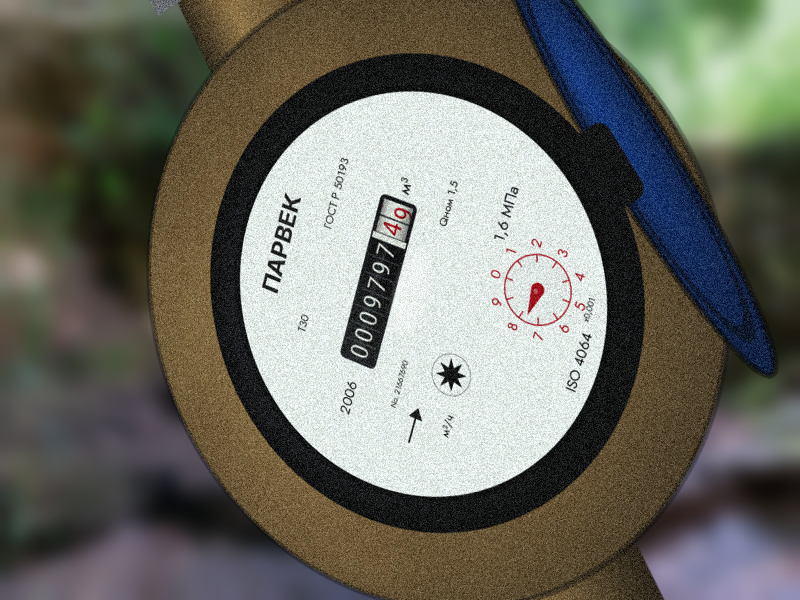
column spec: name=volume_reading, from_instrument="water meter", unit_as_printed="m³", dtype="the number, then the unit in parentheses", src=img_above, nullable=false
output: 9797.487 (m³)
